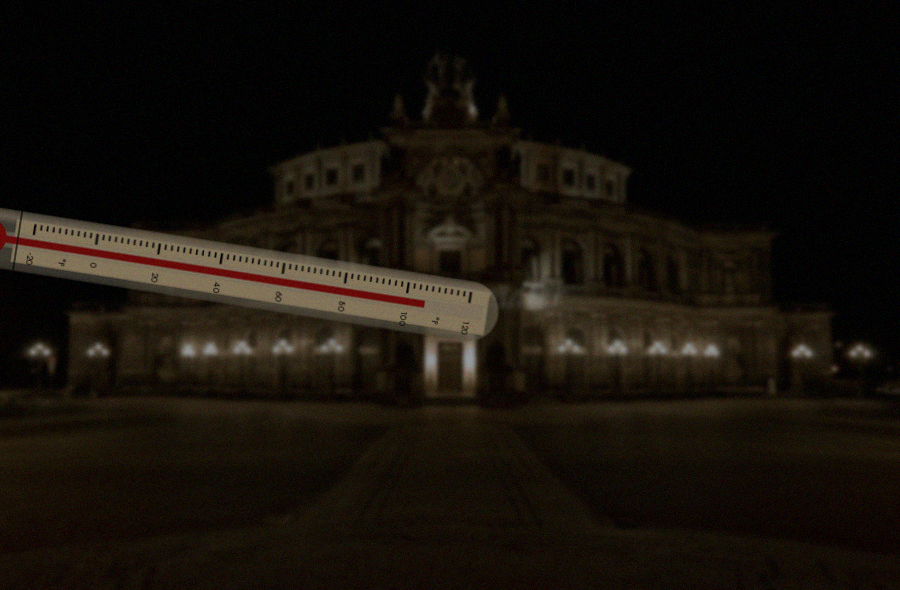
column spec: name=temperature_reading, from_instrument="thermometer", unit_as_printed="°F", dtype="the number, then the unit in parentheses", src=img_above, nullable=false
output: 106 (°F)
